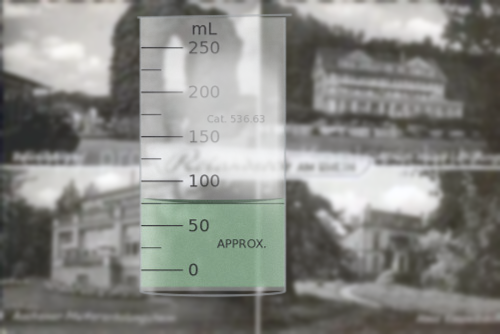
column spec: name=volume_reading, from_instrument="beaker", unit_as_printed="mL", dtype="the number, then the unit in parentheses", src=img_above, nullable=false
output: 75 (mL)
